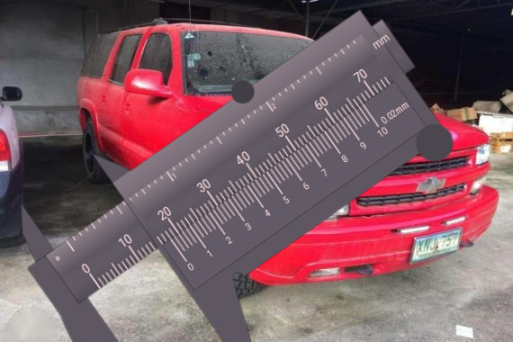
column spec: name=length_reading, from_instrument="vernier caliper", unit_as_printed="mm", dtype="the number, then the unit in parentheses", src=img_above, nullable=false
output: 18.0 (mm)
